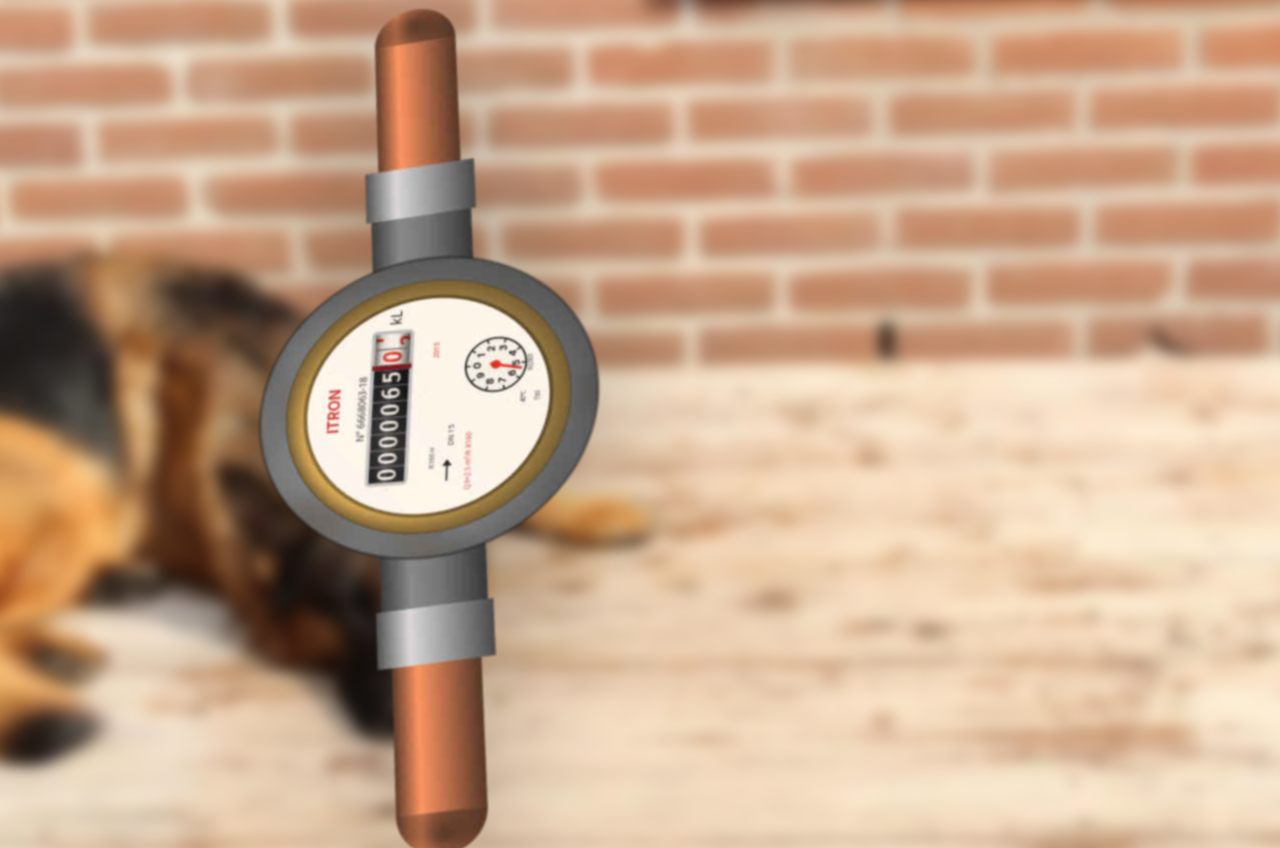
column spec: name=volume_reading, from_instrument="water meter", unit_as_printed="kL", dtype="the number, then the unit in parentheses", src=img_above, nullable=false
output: 65.015 (kL)
